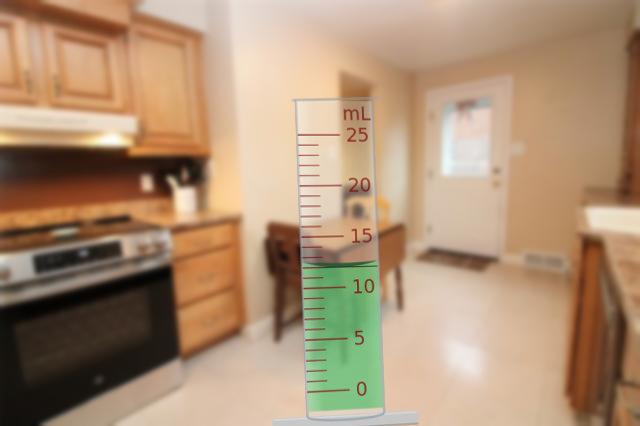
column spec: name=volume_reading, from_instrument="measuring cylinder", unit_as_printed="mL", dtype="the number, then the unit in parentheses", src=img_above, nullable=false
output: 12 (mL)
